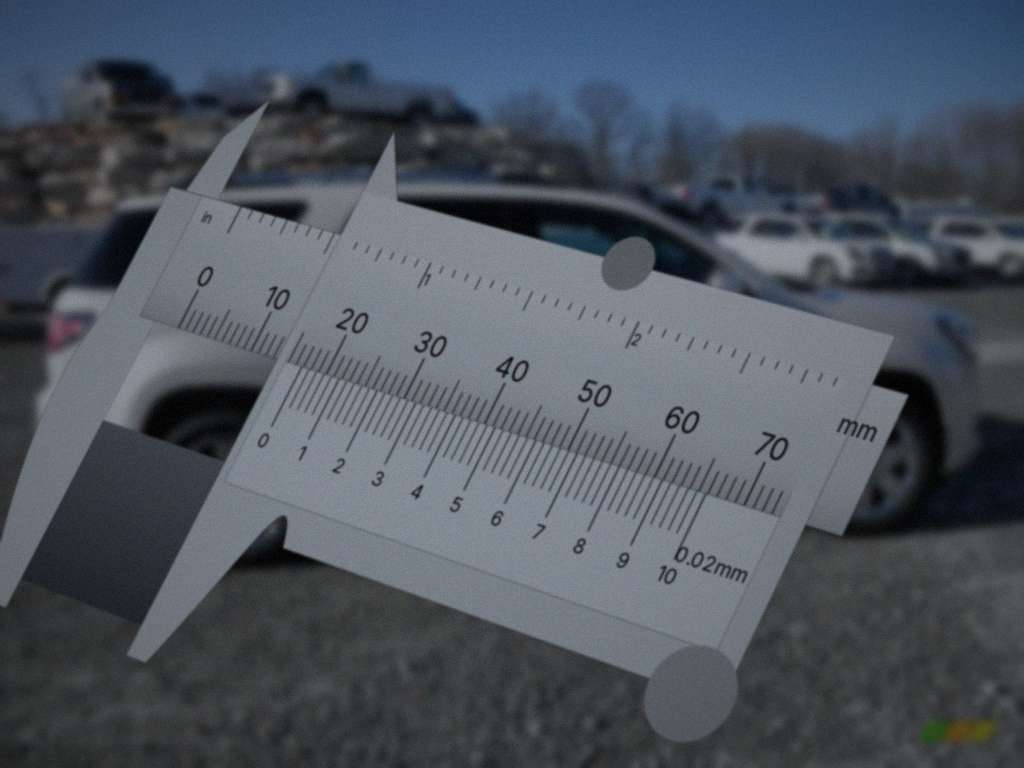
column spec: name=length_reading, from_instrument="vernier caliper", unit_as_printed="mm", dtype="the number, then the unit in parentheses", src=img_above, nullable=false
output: 16.8 (mm)
